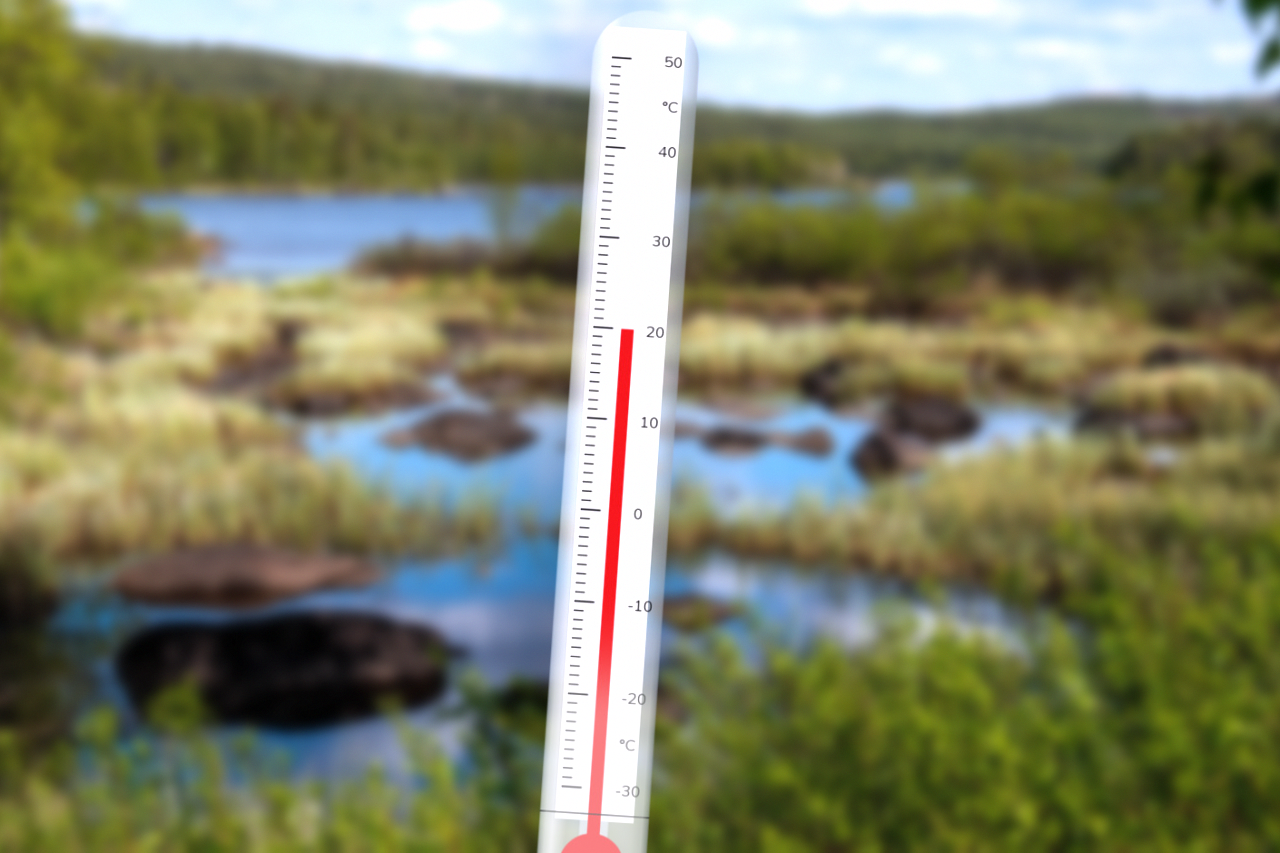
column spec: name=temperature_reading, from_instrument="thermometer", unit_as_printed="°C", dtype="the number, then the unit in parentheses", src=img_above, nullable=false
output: 20 (°C)
